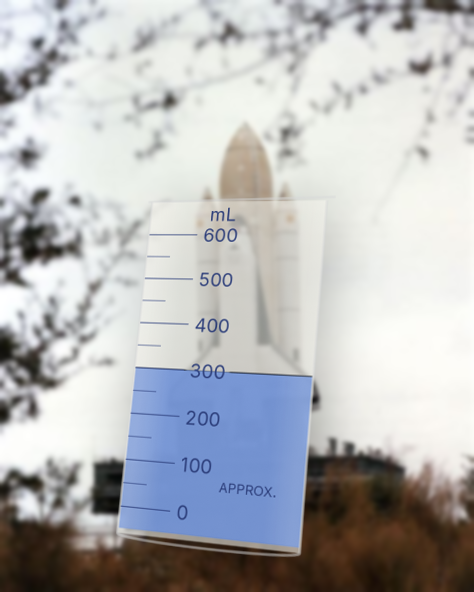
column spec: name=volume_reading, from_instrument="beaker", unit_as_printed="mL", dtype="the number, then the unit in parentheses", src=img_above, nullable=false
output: 300 (mL)
